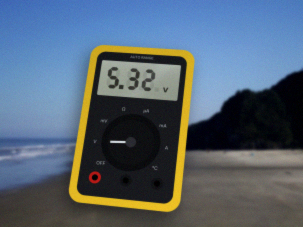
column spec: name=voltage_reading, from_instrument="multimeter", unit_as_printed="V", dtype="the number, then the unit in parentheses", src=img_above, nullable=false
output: 5.32 (V)
